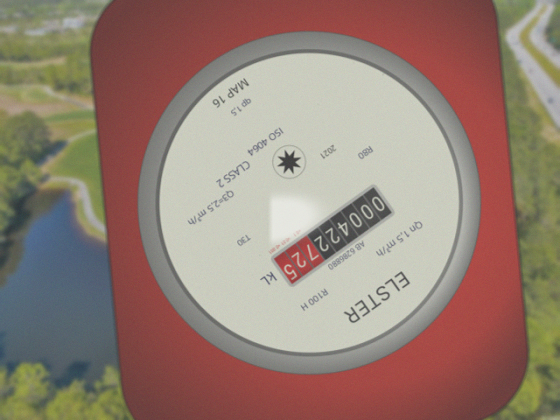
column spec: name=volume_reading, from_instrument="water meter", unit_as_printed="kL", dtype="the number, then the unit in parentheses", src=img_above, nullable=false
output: 422.725 (kL)
